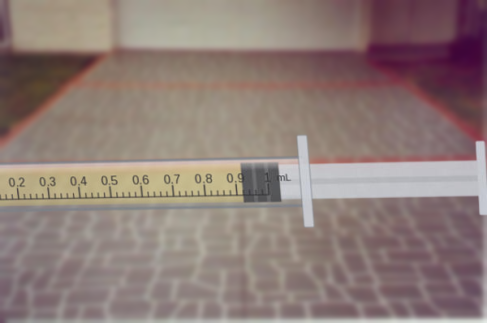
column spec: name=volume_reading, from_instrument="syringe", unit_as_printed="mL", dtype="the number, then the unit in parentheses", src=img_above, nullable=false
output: 0.92 (mL)
